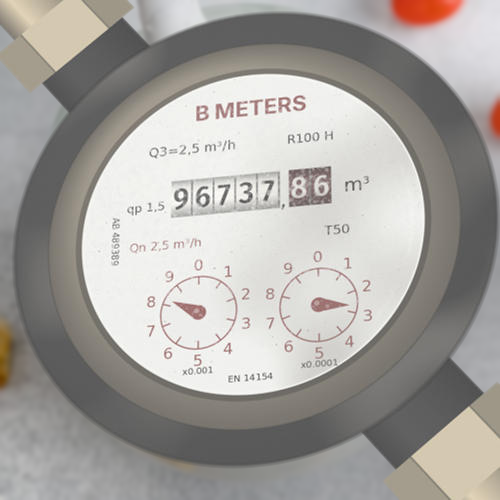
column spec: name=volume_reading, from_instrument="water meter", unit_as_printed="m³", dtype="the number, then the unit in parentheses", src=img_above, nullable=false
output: 96737.8682 (m³)
